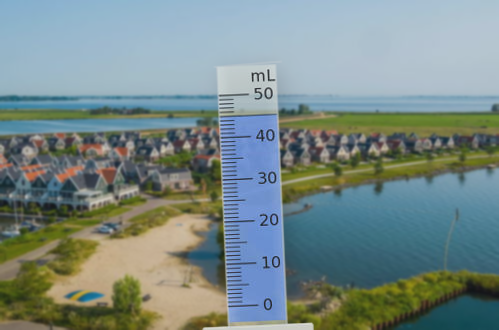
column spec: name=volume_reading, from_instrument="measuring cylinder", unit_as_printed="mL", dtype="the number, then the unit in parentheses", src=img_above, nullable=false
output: 45 (mL)
